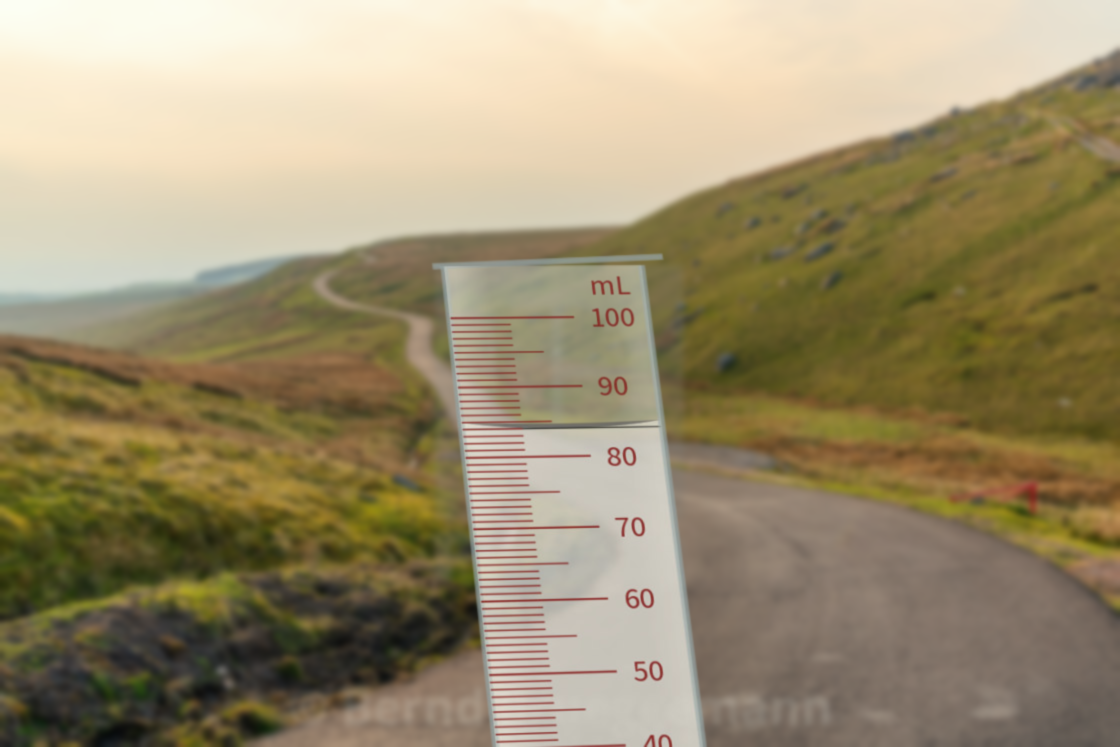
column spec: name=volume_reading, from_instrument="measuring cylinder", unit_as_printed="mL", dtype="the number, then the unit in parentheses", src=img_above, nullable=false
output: 84 (mL)
